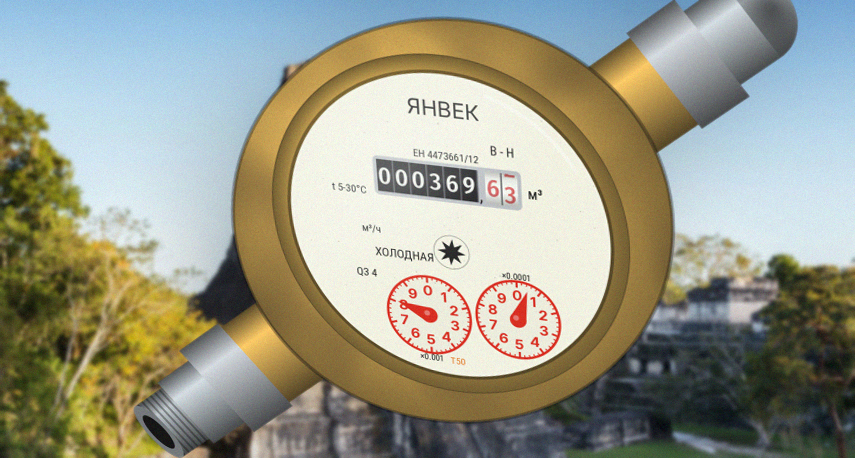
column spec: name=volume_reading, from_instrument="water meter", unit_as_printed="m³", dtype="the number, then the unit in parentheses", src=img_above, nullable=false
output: 369.6280 (m³)
